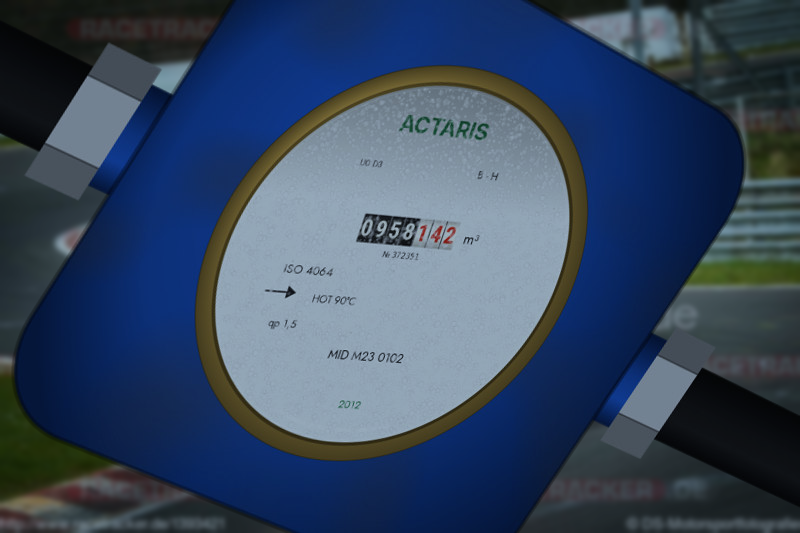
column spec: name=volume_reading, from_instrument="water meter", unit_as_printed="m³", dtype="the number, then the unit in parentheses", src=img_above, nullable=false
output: 958.142 (m³)
